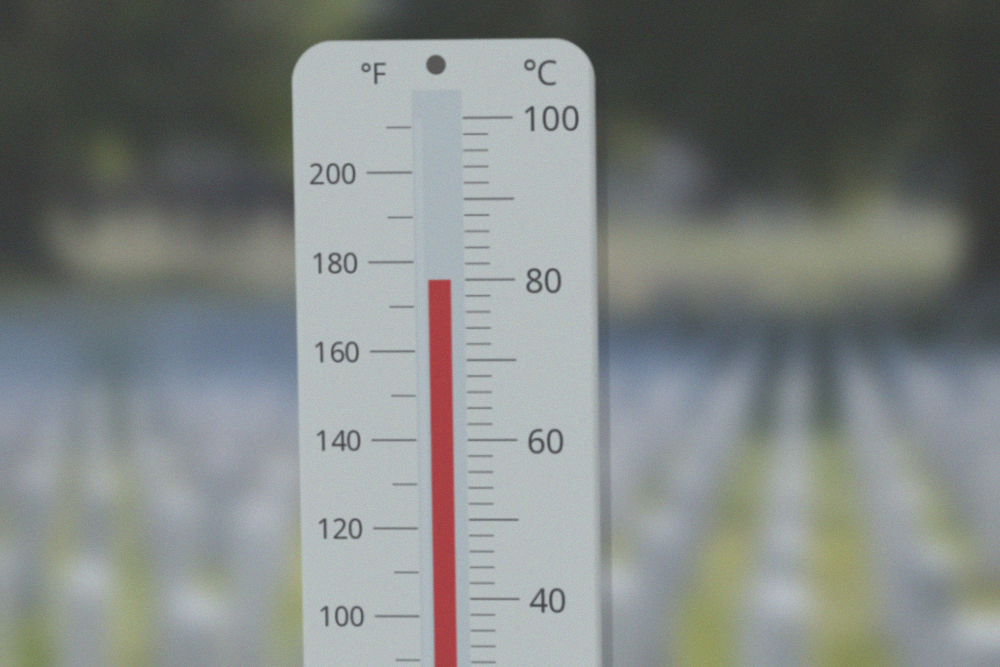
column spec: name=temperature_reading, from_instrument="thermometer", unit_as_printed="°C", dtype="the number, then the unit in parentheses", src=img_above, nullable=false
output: 80 (°C)
